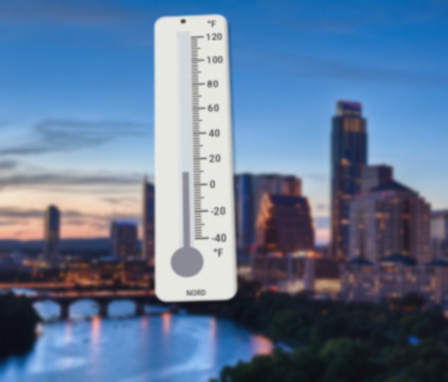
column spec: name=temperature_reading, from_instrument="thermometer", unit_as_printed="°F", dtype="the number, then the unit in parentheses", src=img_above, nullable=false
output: 10 (°F)
